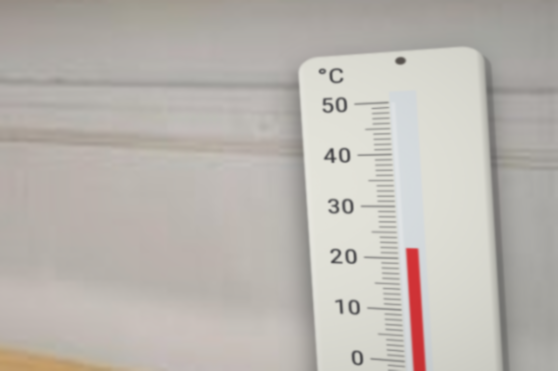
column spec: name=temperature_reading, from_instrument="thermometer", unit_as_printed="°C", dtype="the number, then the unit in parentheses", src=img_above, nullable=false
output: 22 (°C)
